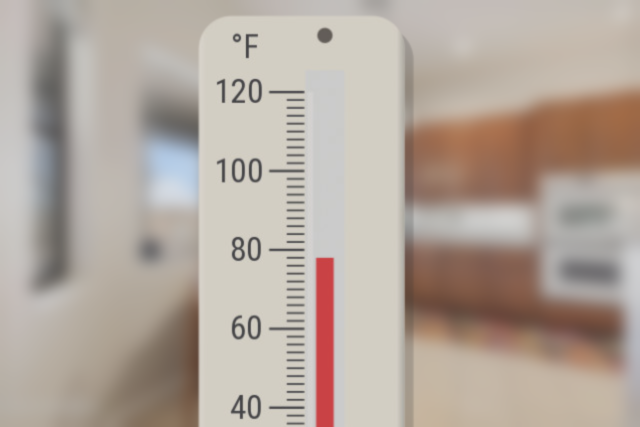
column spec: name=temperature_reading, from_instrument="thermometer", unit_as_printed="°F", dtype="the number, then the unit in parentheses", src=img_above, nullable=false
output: 78 (°F)
